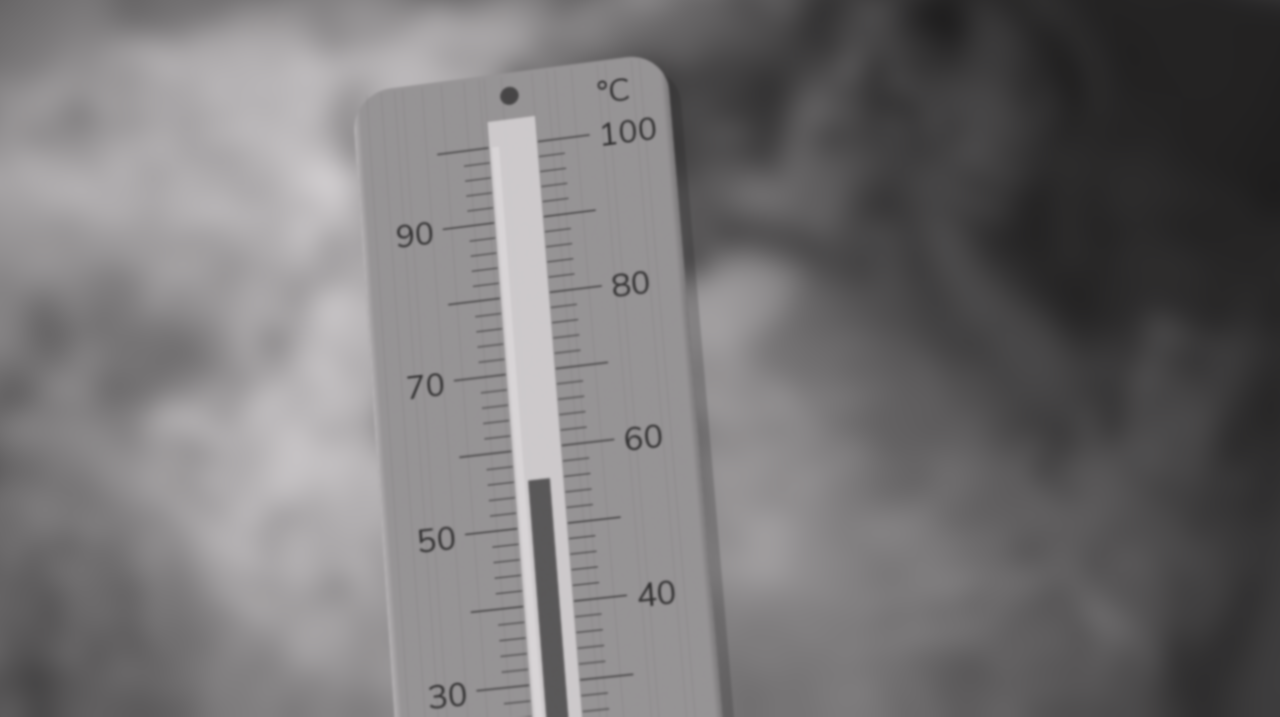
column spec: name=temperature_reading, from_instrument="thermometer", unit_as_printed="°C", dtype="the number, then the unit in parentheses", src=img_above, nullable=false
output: 56 (°C)
